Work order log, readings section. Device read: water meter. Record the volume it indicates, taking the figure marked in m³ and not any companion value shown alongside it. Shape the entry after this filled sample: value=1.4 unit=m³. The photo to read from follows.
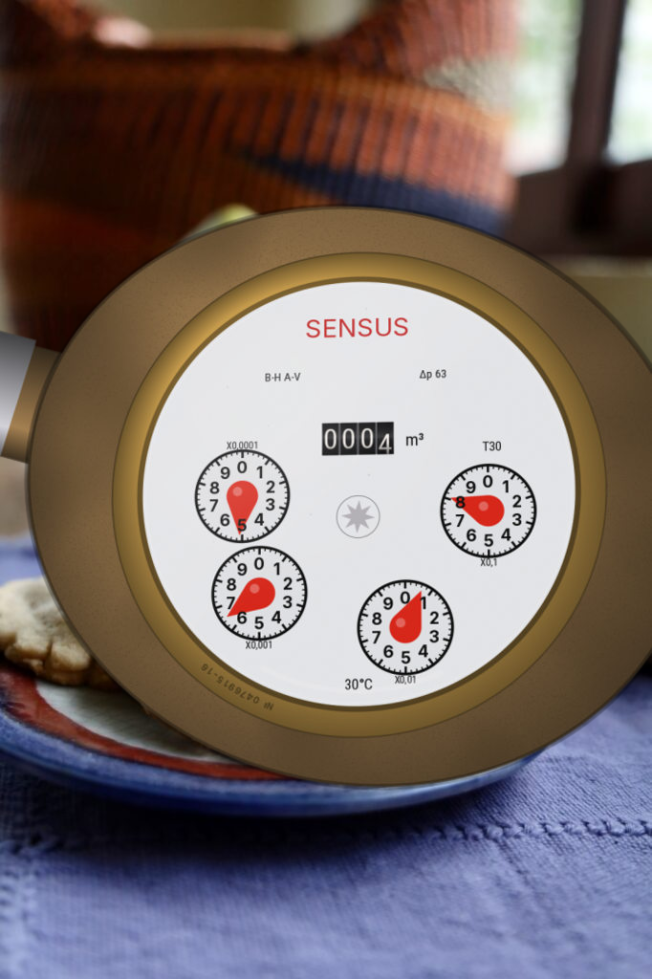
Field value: value=3.8065 unit=m³
